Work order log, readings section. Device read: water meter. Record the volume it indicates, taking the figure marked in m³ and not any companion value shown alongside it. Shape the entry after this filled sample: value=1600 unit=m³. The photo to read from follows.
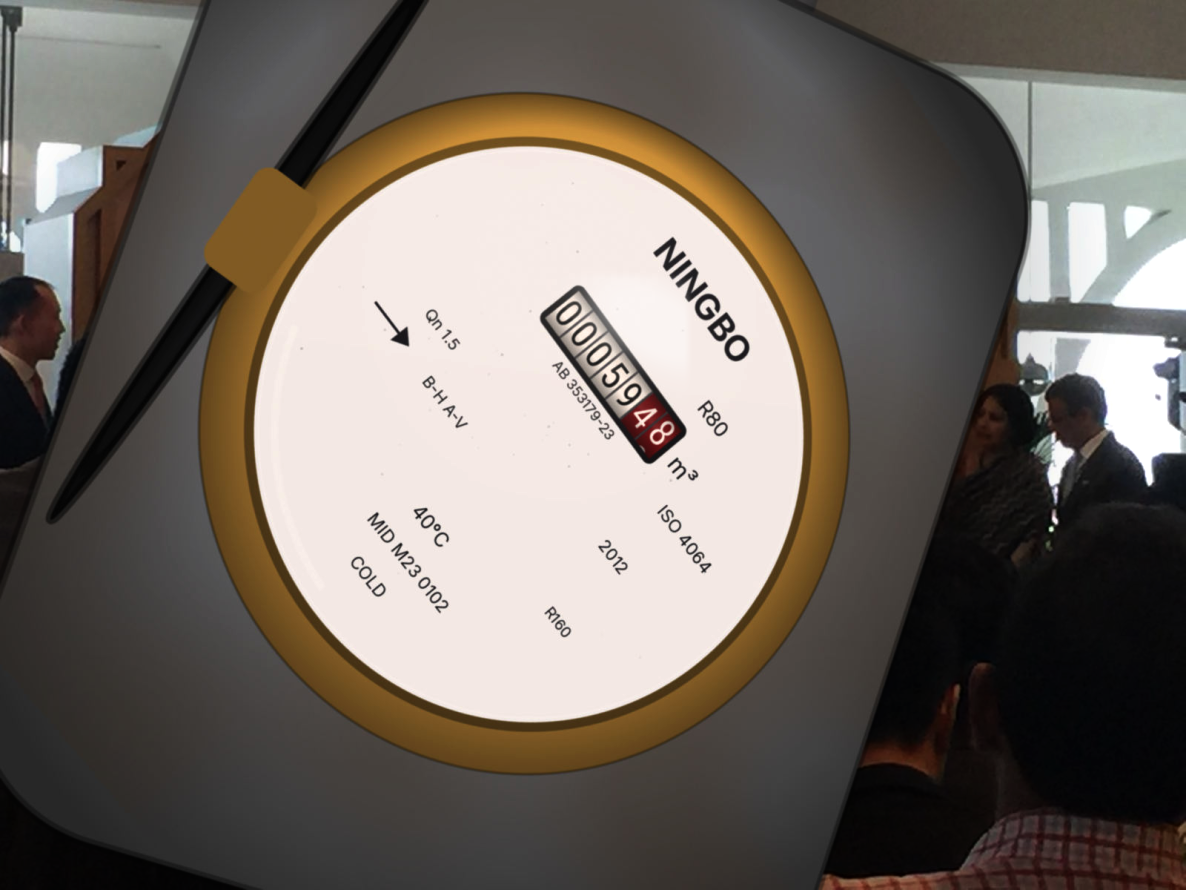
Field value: value=59.48 unit=m³
